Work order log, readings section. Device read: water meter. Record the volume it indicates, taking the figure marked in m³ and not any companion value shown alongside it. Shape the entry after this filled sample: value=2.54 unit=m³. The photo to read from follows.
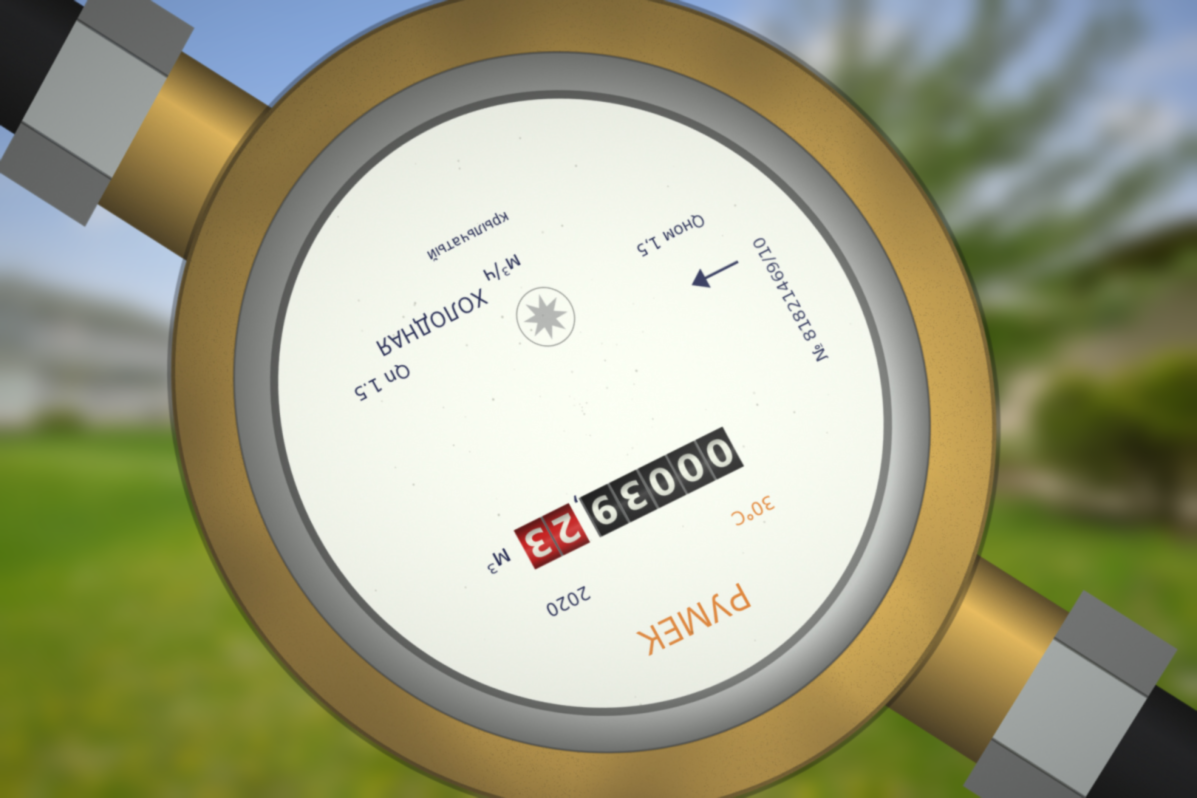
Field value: value=39.23 unit=m³
